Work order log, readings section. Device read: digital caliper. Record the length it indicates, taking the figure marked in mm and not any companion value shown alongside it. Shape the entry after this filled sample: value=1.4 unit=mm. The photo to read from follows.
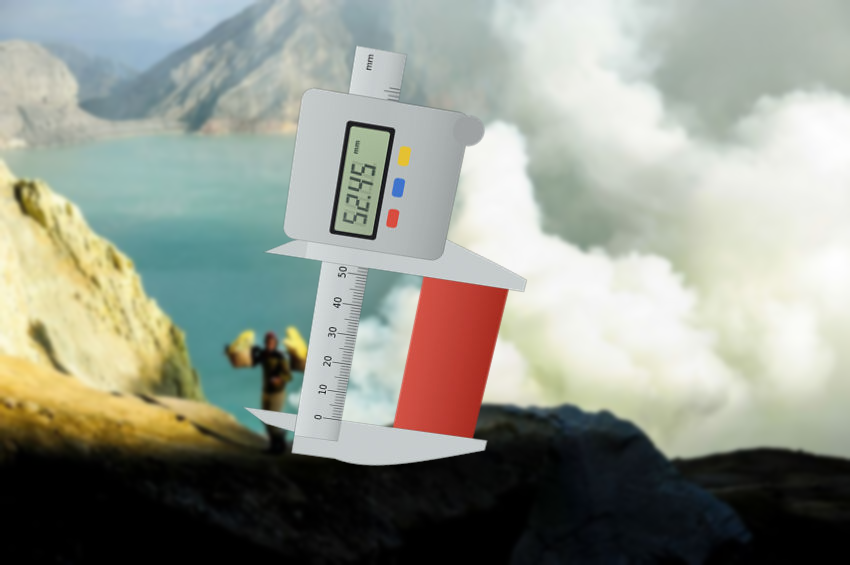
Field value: value=52.45 unit=mm
